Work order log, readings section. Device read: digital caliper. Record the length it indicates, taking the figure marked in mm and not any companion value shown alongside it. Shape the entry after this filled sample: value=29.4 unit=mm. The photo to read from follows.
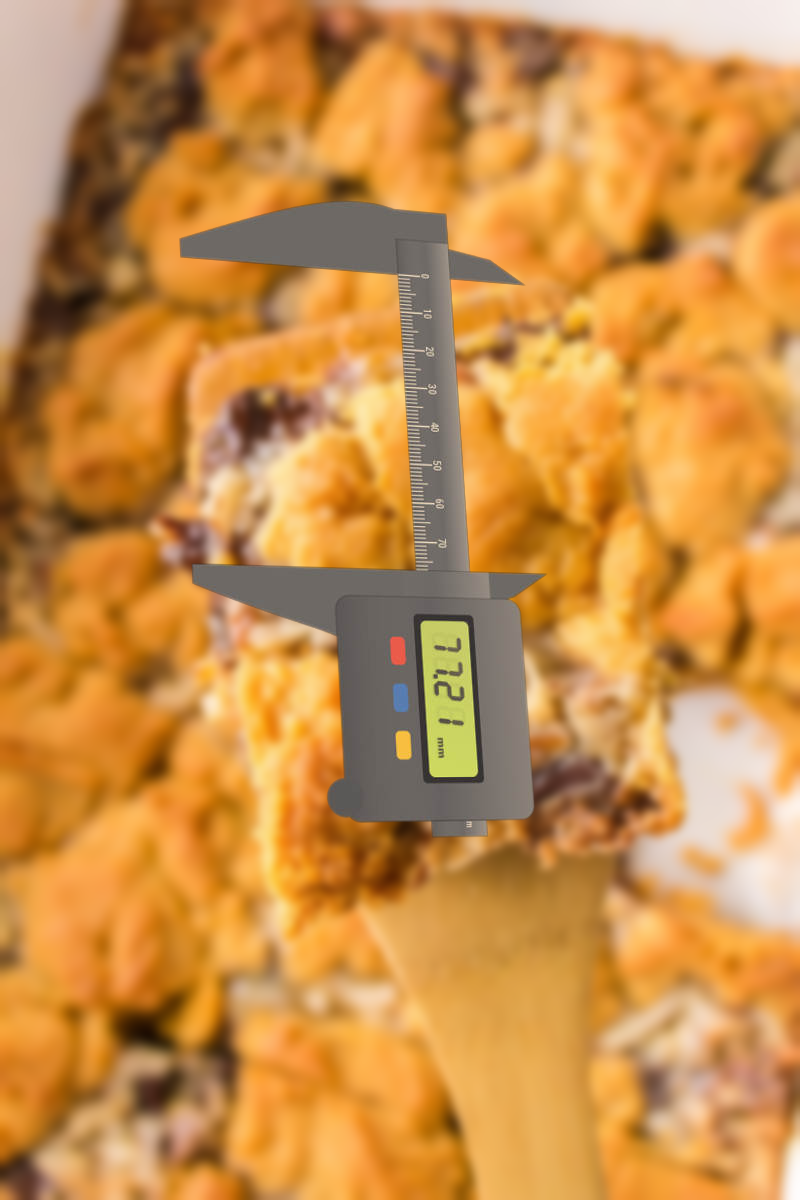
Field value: value=77.21 unit=mm
